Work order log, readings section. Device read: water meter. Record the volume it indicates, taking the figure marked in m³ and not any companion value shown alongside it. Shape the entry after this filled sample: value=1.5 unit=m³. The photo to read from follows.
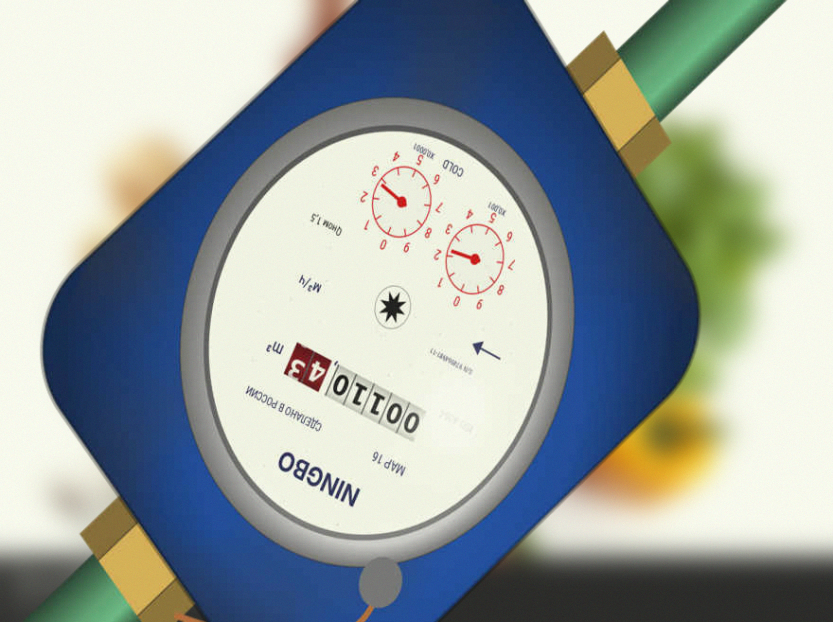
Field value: value=110.4322 unit=m³
